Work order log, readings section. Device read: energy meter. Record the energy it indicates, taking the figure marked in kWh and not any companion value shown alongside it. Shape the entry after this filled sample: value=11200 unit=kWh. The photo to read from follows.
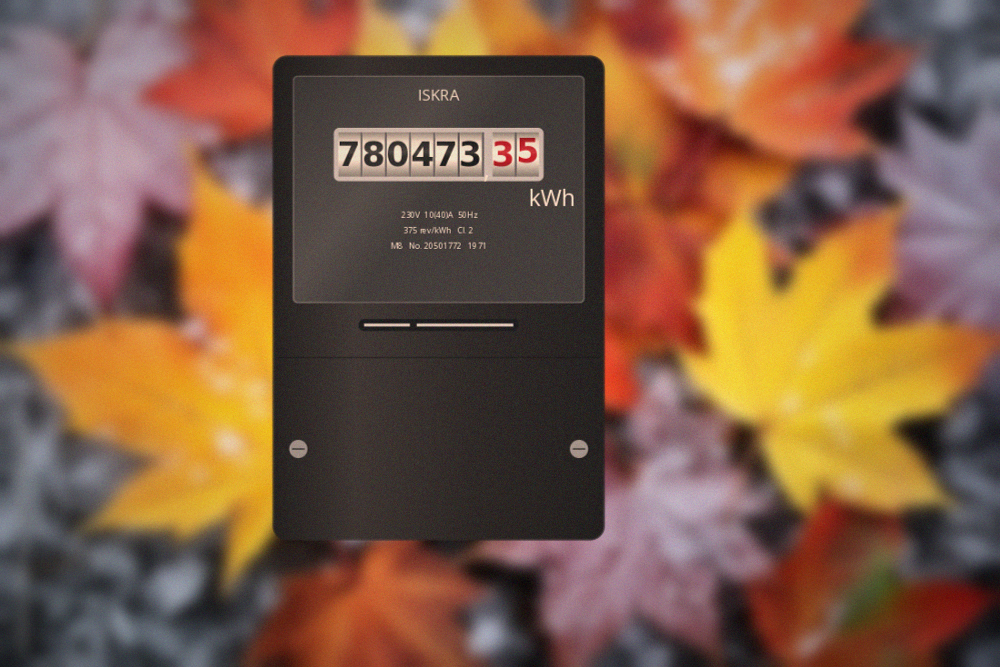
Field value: value=780473.35 unit=kWh
